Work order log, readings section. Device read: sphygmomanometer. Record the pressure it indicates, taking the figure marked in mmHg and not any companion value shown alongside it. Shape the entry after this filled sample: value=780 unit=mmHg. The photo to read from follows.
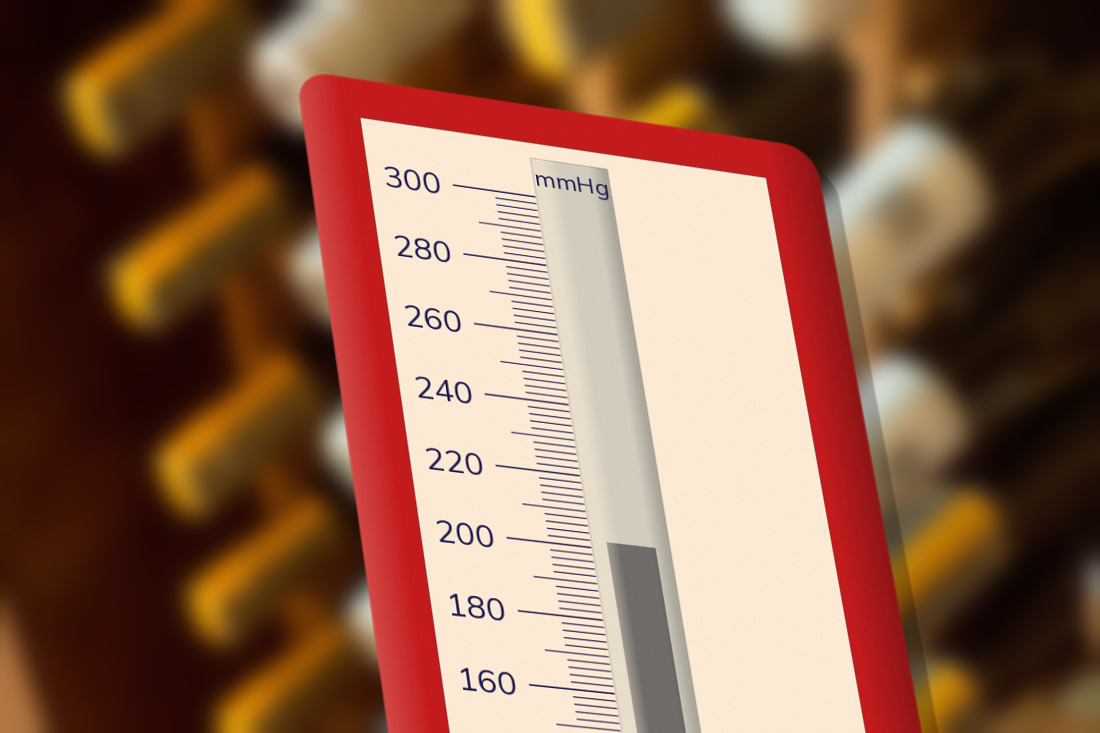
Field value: value=202 unit=mmHg
